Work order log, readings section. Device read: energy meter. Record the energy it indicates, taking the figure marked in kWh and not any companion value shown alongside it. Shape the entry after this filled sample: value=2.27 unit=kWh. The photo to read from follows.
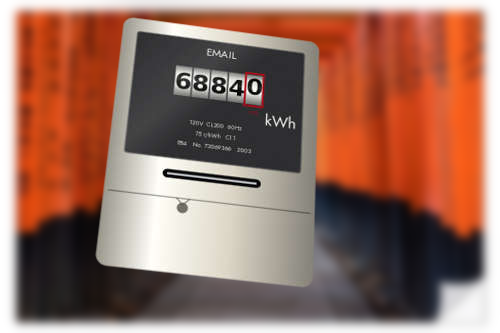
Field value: value=6884.0 unit=kWh
